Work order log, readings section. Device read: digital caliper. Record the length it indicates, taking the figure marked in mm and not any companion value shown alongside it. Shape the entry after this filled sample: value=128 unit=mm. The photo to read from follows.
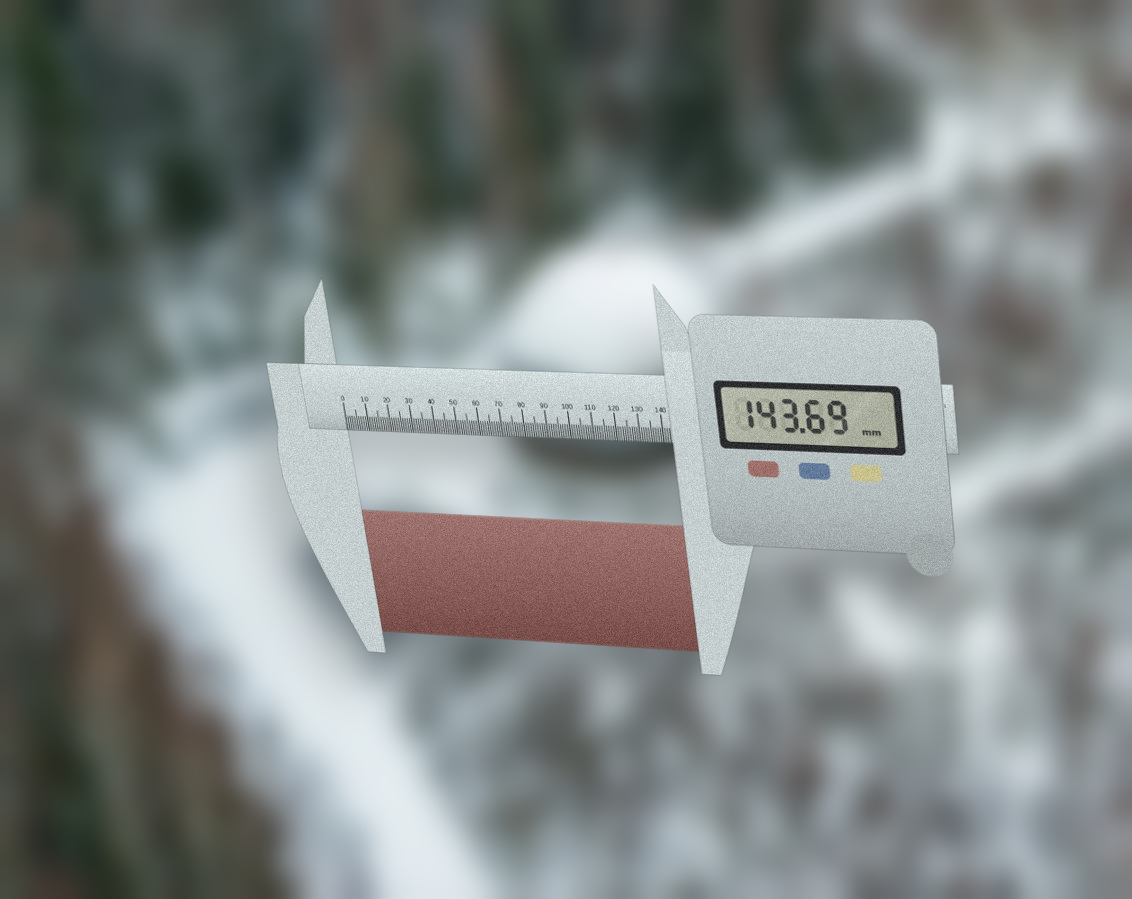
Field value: value=143.69 unit=mm
